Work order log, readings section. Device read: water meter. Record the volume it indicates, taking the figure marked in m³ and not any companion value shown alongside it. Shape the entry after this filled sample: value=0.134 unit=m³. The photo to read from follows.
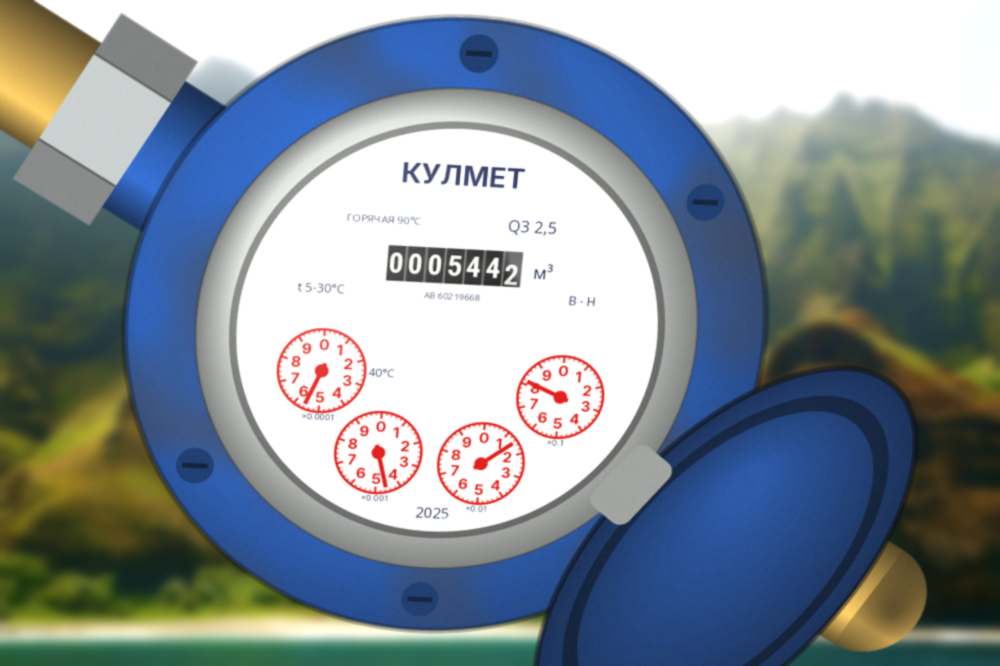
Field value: value=5441.8145 unit=m³
